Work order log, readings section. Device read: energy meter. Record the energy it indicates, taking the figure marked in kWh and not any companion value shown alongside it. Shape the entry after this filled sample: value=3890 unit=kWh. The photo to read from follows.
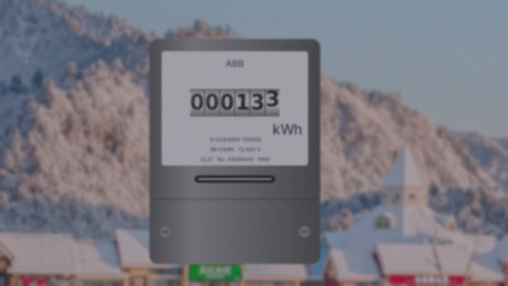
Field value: value=133 unit=kWh
